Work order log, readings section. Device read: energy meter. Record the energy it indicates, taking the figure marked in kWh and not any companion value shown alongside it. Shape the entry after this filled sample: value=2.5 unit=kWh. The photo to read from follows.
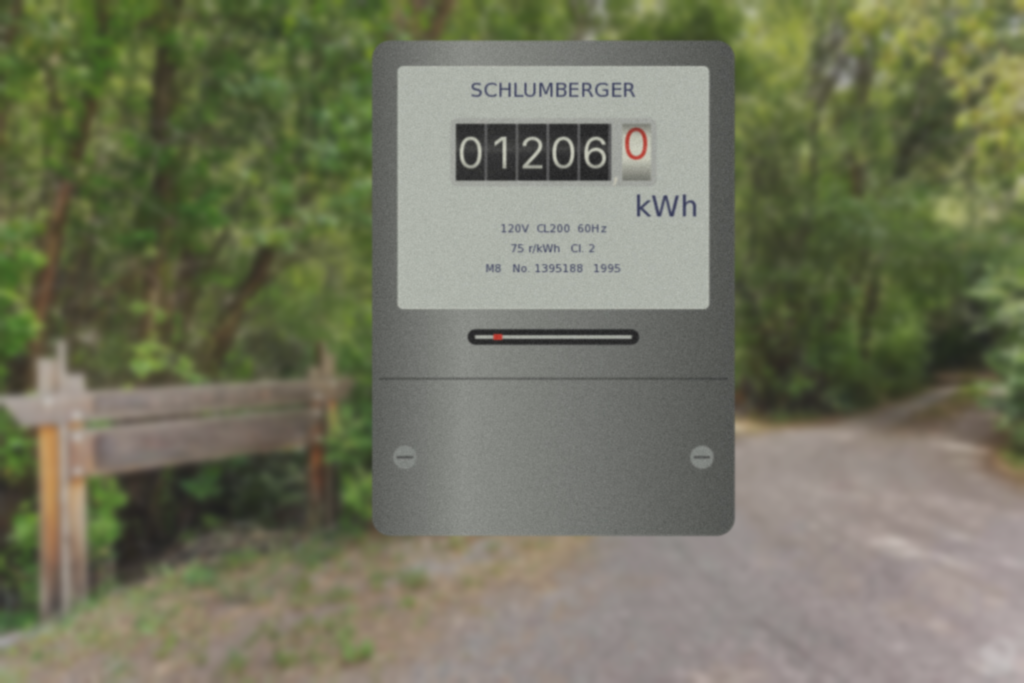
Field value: value=1206.0 unit=kWh
